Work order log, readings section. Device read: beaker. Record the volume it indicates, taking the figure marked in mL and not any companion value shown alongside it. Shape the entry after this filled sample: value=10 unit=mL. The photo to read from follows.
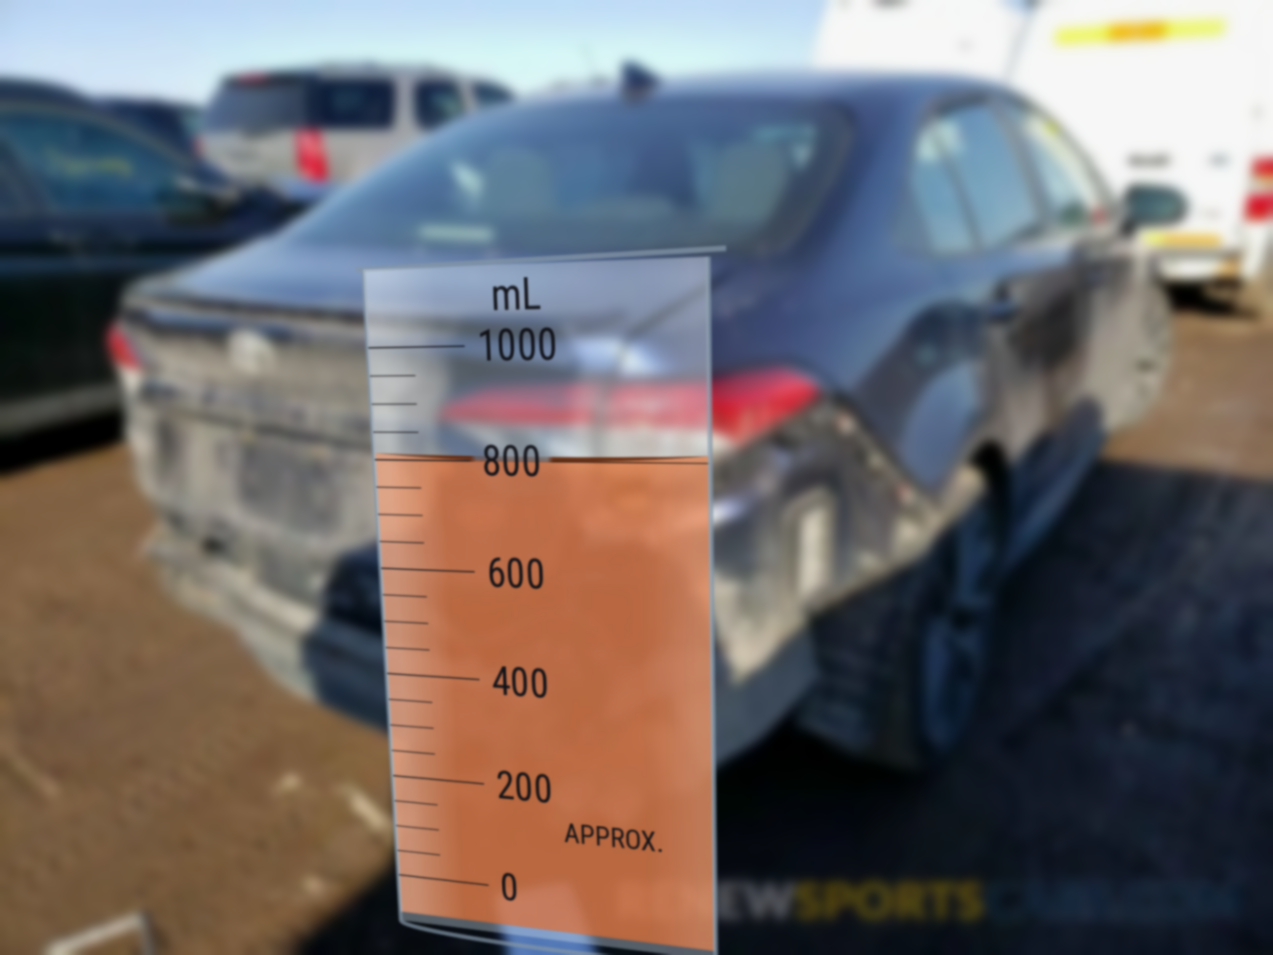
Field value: value=800 unit=mL
